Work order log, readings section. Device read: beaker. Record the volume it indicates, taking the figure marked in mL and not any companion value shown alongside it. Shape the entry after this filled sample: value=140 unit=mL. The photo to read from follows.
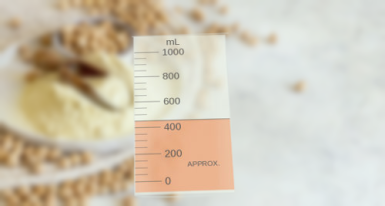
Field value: value=450 unit=mL
